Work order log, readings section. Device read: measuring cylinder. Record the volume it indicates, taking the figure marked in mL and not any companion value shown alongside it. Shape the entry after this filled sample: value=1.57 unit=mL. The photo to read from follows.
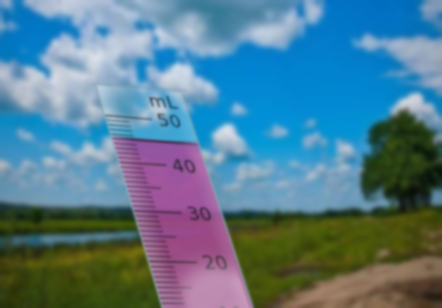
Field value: value=45 unit=mL
